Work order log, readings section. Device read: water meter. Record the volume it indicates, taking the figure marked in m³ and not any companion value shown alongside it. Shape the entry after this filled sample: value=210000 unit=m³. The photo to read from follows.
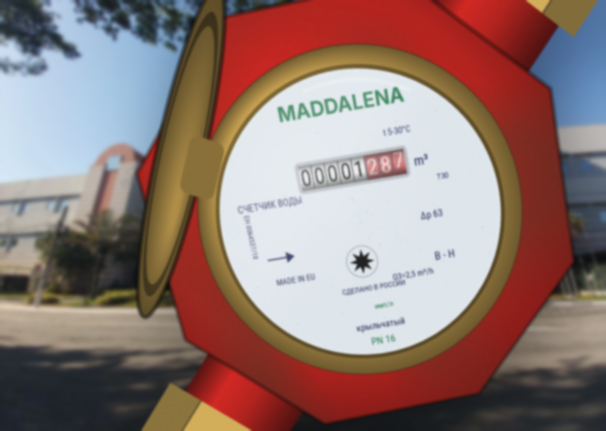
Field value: value=1.287 unit=m³
